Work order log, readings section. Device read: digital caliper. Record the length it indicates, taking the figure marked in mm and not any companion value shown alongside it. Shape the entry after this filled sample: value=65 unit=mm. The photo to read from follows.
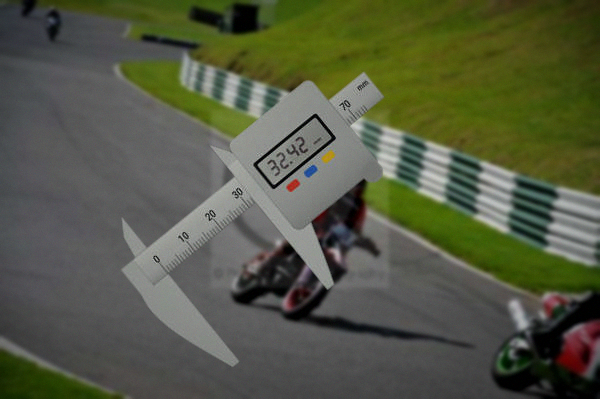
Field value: value=32.42 unit=mm
